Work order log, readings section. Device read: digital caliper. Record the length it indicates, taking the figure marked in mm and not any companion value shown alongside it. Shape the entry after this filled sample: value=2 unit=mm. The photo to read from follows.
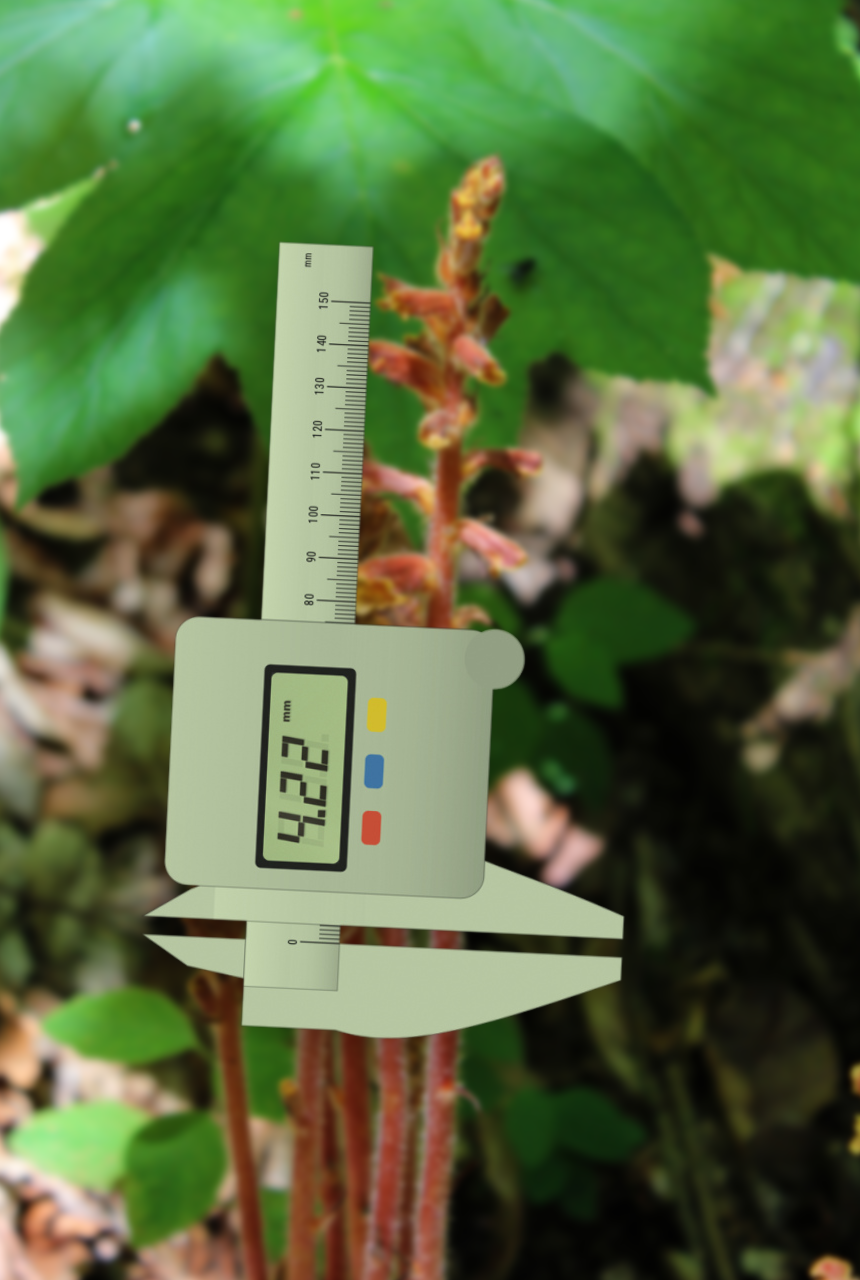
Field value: value=4.22 unit=mm
